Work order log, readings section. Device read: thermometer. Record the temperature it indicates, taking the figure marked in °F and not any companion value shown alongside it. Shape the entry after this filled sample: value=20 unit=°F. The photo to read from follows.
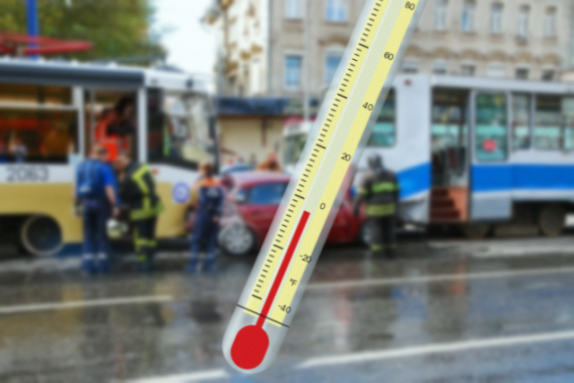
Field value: value=-4 unit=°F
